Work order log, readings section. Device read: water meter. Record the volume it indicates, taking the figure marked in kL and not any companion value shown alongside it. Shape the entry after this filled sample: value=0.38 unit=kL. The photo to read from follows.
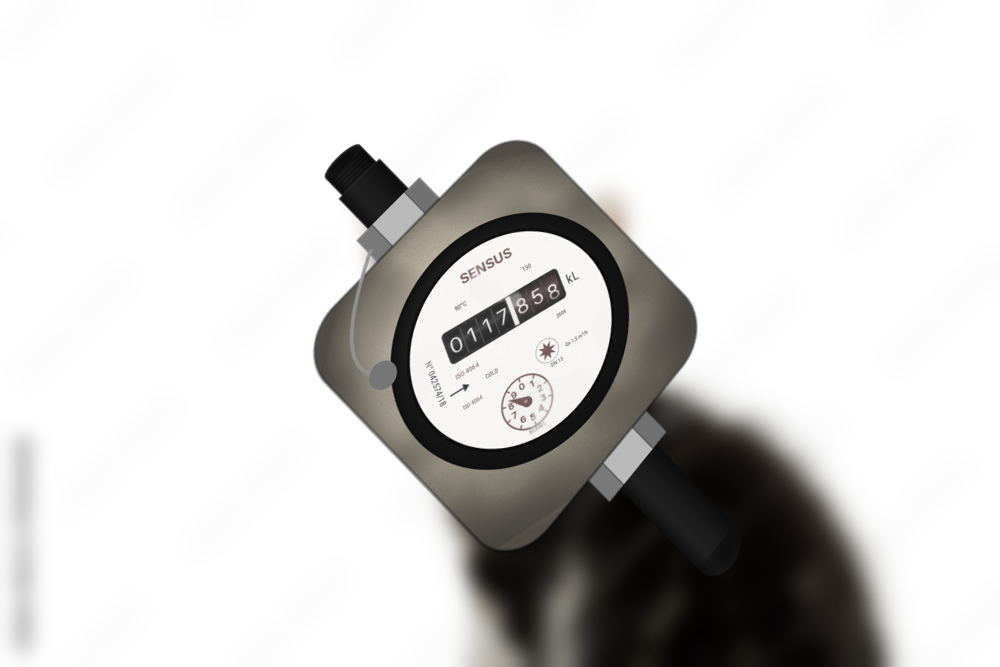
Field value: value=117.8578 unit=kL
